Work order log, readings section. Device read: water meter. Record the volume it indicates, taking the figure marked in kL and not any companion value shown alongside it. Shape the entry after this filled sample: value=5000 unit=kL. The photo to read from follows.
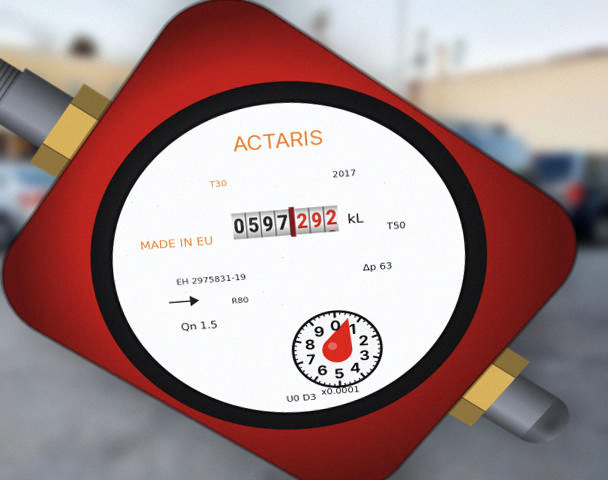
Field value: value=597.2920 unit=kL
